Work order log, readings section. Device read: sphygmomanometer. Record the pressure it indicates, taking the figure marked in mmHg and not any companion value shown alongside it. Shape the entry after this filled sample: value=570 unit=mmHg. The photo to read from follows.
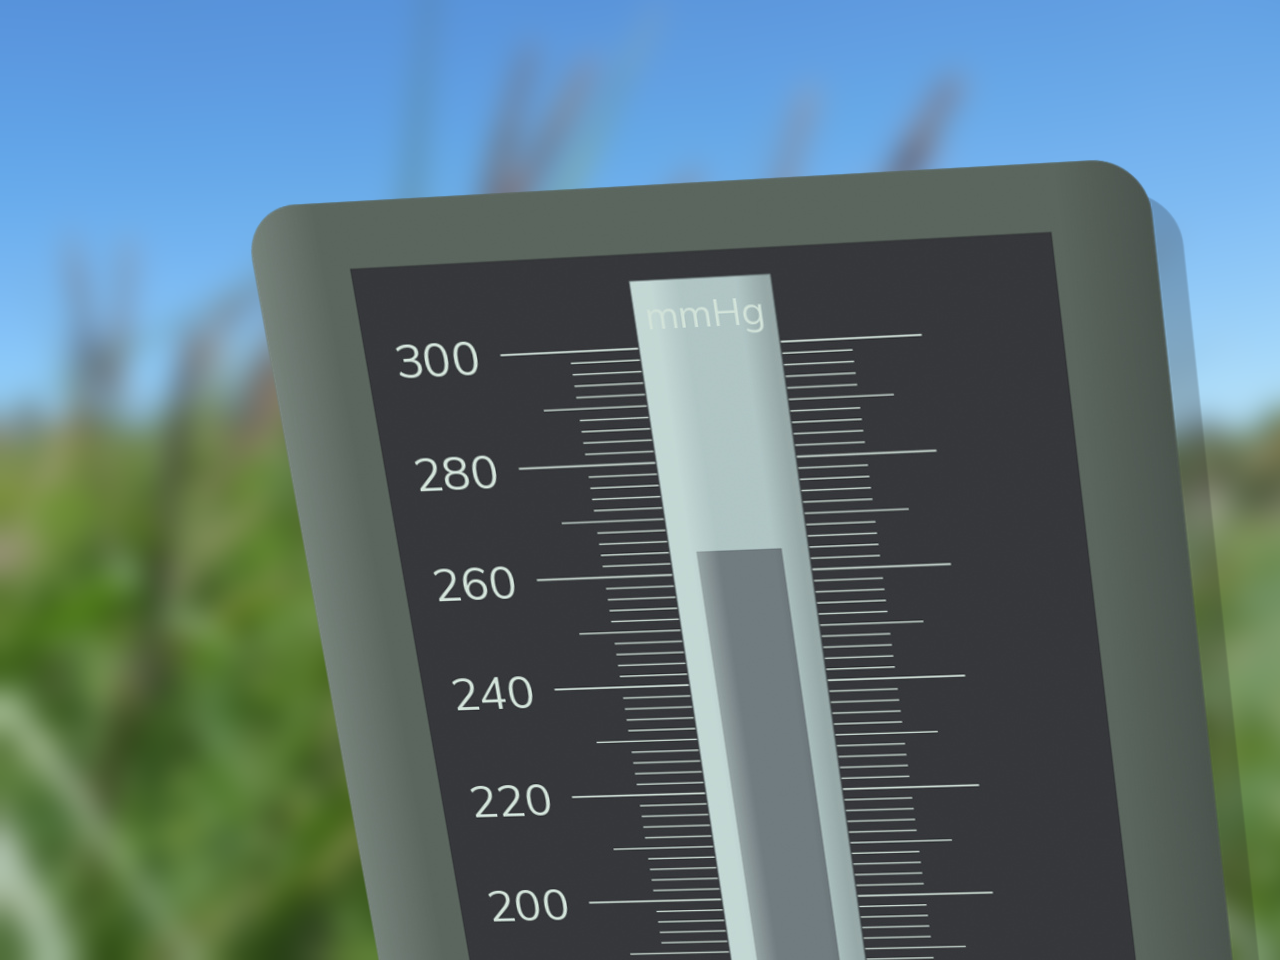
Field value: value=264 unit=mmHg
